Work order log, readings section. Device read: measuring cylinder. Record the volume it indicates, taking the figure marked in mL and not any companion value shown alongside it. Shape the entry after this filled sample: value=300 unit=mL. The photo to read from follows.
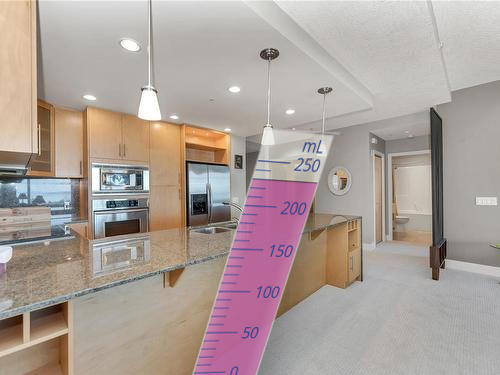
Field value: value=230 unit=mL
